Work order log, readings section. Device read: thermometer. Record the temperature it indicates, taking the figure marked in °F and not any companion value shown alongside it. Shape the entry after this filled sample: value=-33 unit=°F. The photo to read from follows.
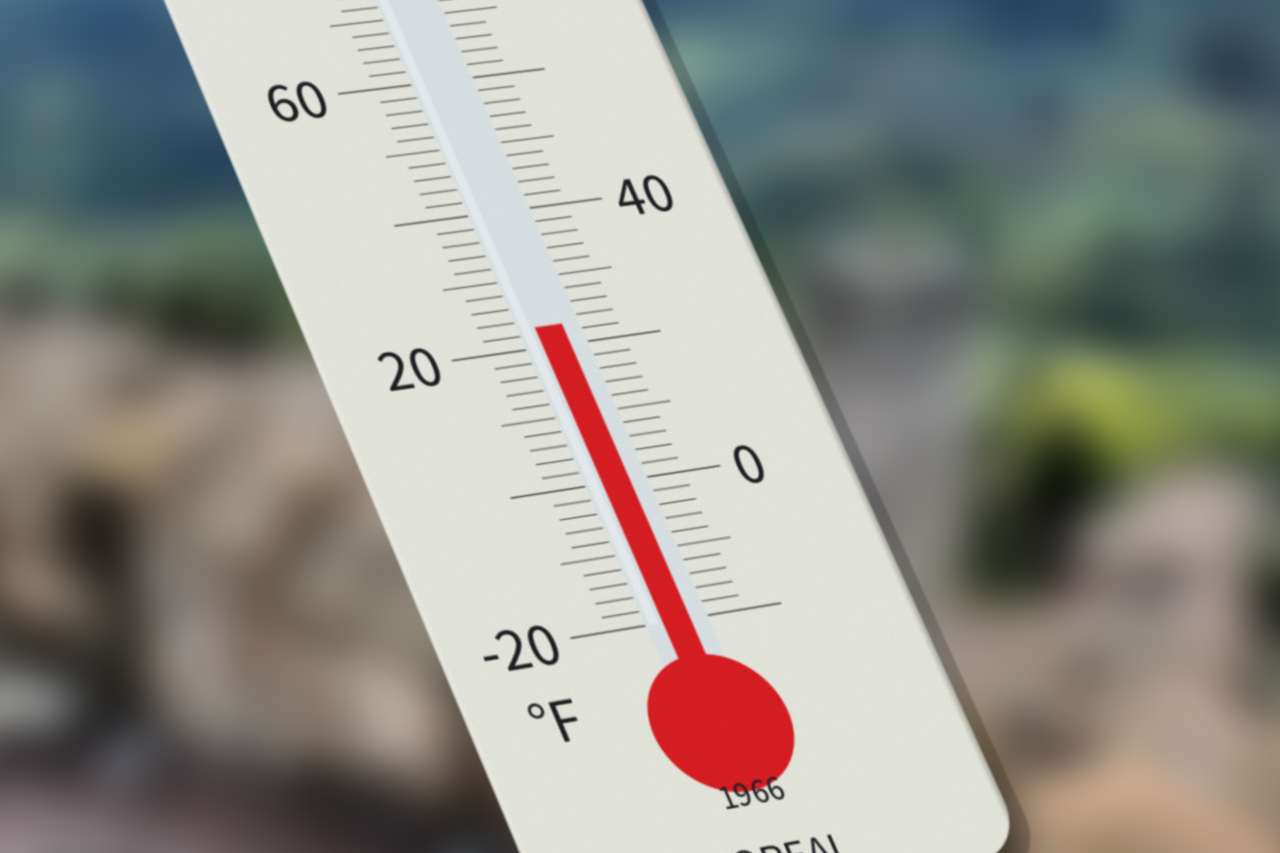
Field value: value=23 unit=°F
